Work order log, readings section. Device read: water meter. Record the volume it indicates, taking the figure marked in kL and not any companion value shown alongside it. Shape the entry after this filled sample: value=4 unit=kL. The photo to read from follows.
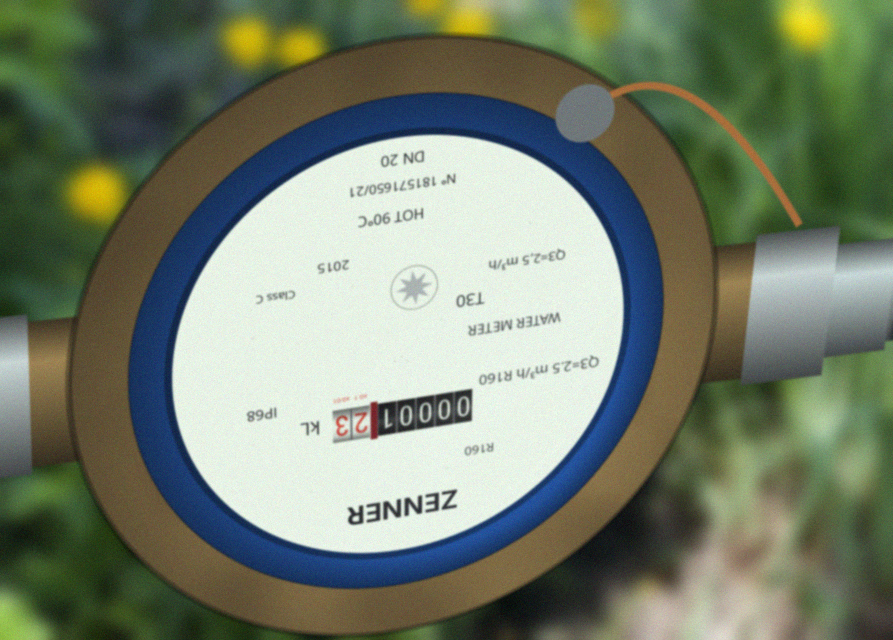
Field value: value=1.23 unit=kL
